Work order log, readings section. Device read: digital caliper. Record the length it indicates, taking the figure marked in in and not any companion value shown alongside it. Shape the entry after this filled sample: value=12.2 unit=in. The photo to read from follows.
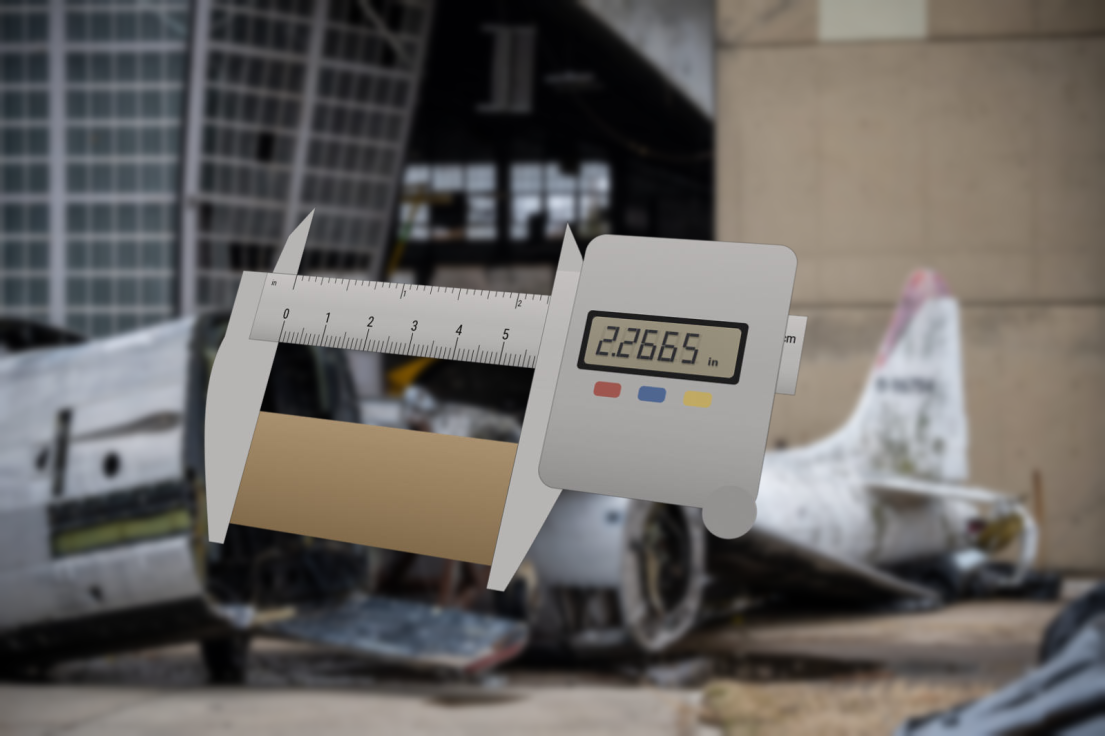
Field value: value=2.2665 unit=in
